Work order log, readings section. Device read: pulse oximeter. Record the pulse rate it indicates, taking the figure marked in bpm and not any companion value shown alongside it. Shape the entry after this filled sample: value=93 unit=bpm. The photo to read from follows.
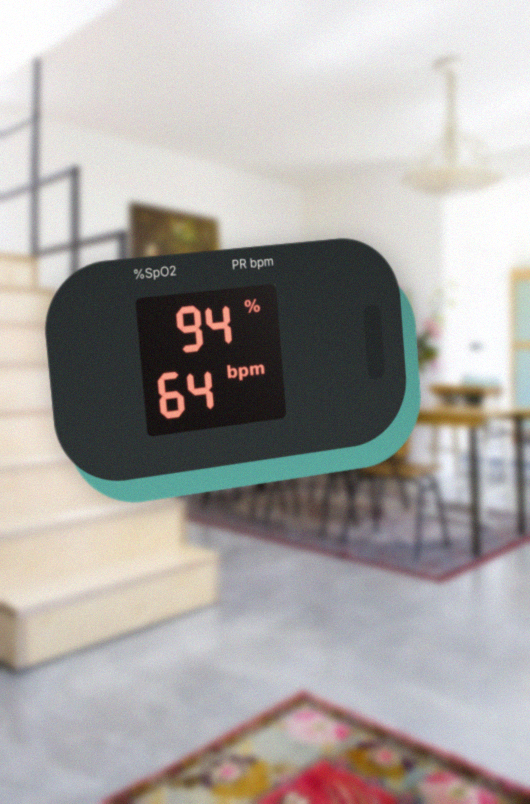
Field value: value=64 unit=bpm
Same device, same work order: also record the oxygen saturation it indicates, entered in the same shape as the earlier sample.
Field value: value=94 unit=%
